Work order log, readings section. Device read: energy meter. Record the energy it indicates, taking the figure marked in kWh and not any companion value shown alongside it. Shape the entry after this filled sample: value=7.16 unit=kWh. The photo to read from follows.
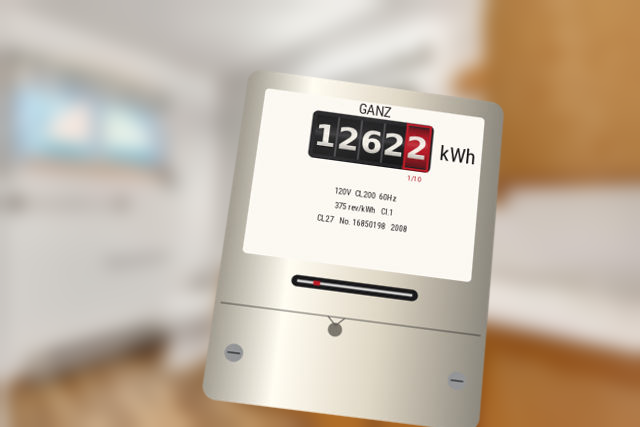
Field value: value=1262.2 unit=kWh
